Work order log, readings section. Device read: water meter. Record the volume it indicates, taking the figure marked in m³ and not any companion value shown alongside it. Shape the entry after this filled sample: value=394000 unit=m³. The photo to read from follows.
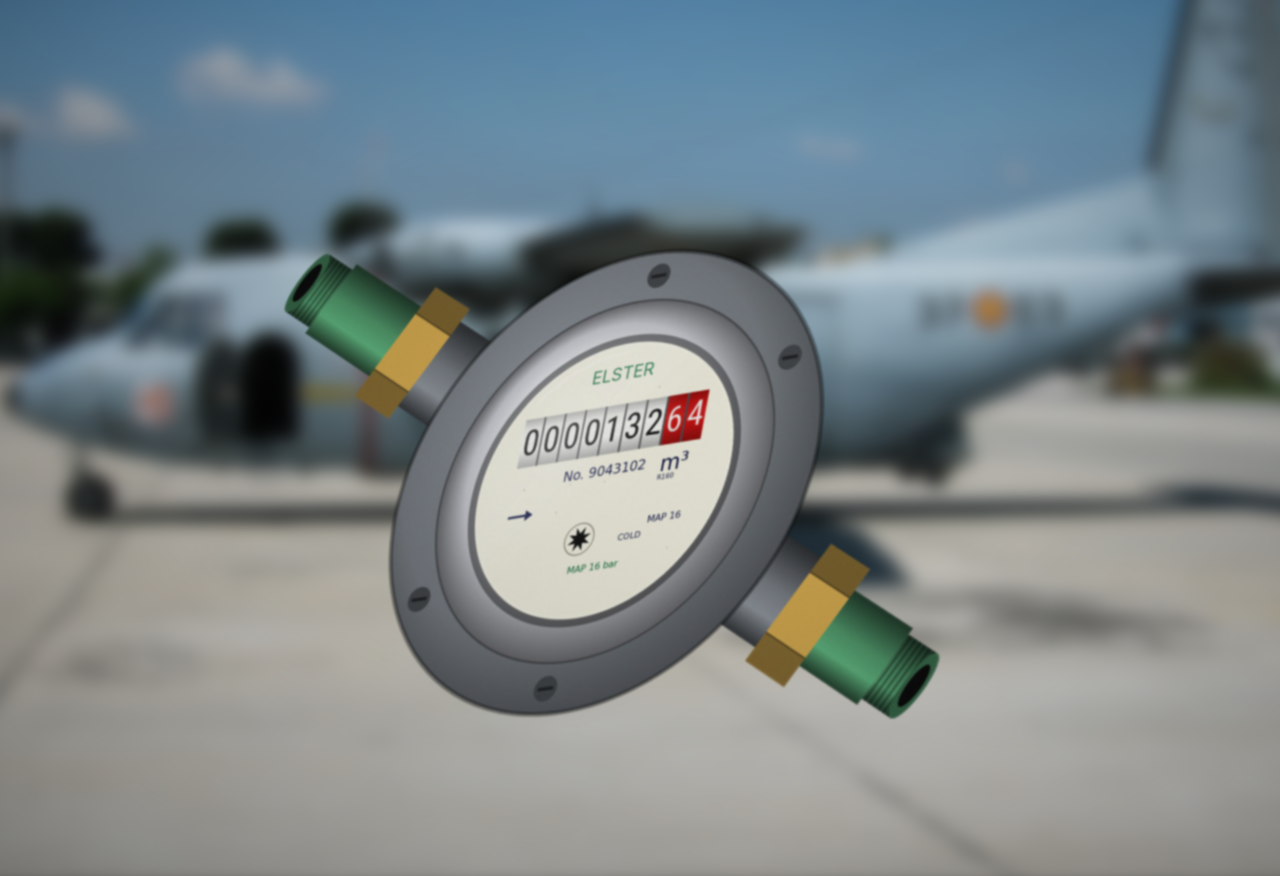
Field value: value=132.64 unit=m³
